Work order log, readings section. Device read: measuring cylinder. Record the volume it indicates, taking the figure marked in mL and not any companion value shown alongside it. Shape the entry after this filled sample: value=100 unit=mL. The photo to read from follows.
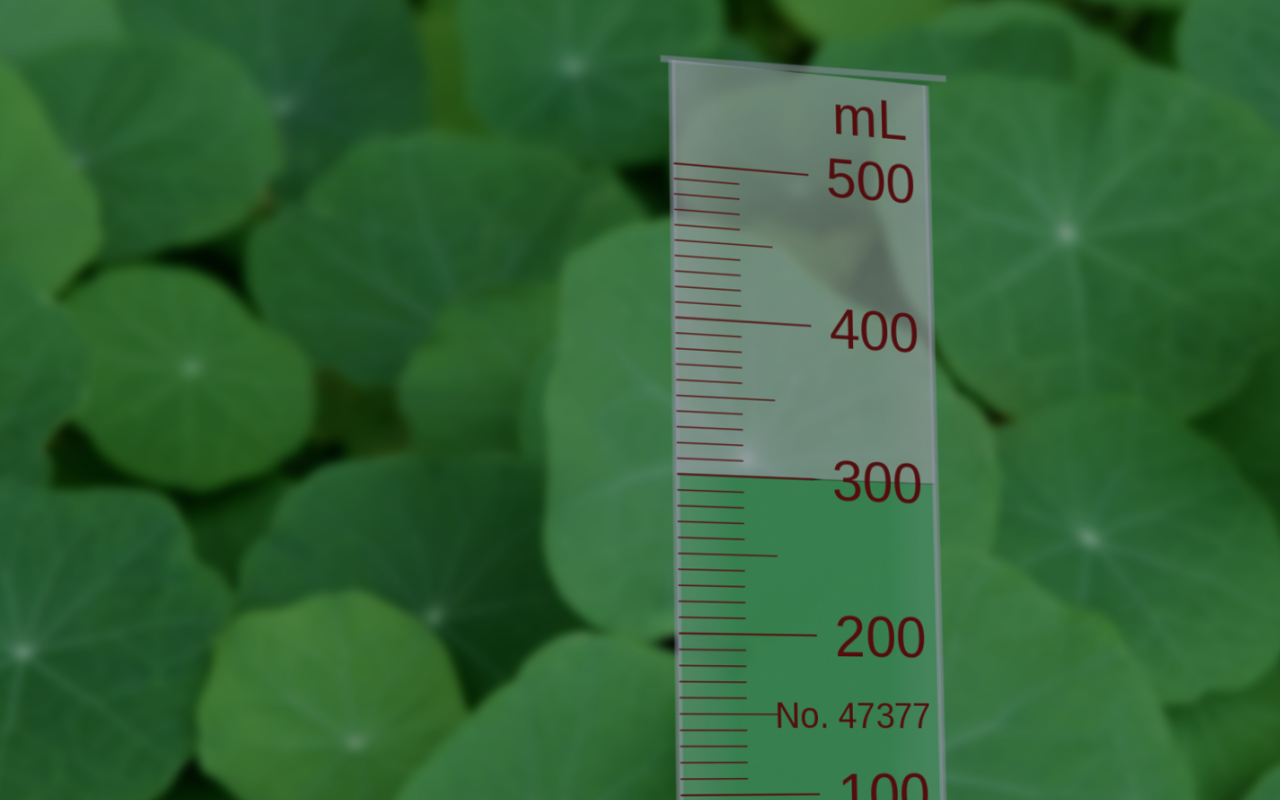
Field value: value=300 unit=mL
